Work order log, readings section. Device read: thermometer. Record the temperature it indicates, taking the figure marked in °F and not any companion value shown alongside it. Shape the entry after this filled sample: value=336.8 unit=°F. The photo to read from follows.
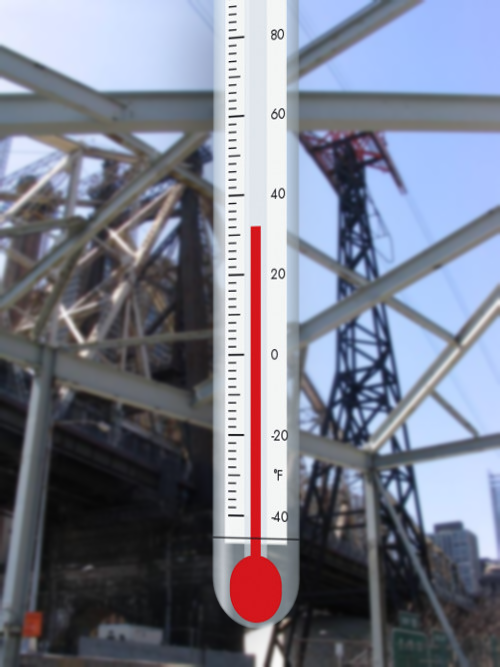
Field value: value=32 unit=°F
